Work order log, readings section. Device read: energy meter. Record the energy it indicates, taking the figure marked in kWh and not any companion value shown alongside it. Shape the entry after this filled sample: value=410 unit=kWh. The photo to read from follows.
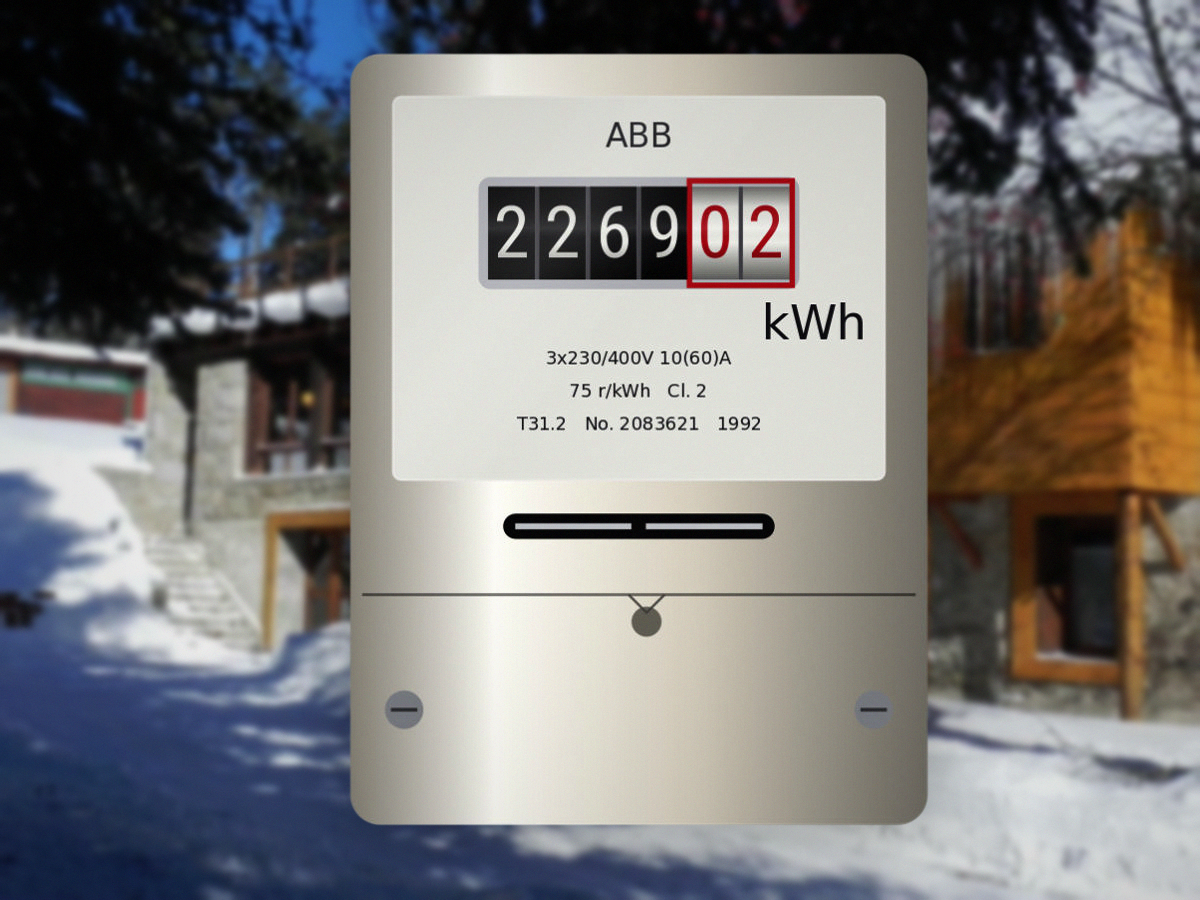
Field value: value=2269.02 unit=kWh
